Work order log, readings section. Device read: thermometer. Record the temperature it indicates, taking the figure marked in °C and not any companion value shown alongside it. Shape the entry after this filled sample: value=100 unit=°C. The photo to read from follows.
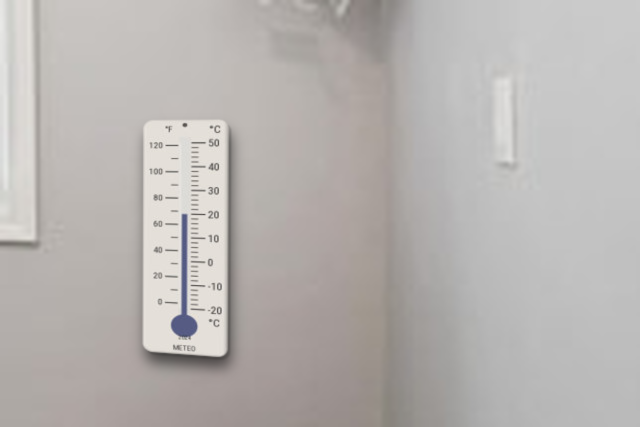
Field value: value=20 unit=°C
